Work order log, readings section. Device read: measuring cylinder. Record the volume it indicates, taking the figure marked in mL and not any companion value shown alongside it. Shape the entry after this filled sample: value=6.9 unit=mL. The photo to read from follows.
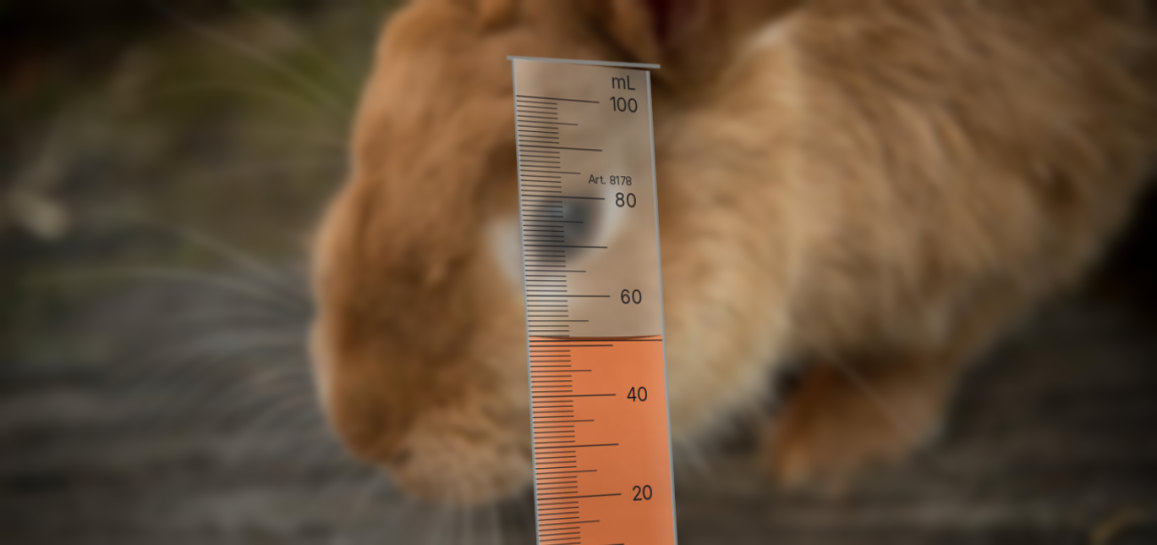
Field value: value=51 unit=mL
